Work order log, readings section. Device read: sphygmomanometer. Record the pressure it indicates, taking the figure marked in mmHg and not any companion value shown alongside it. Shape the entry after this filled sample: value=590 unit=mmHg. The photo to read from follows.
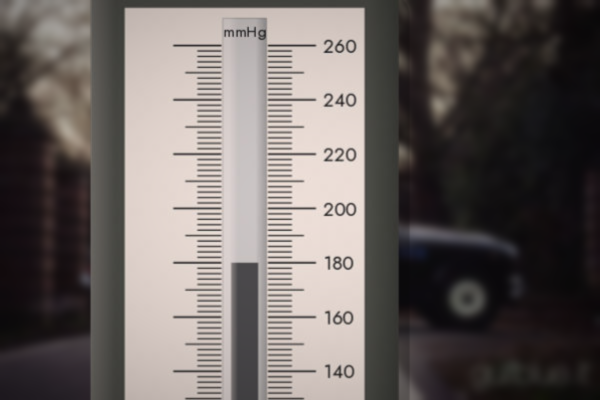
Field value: value=180 unit=mmHg
